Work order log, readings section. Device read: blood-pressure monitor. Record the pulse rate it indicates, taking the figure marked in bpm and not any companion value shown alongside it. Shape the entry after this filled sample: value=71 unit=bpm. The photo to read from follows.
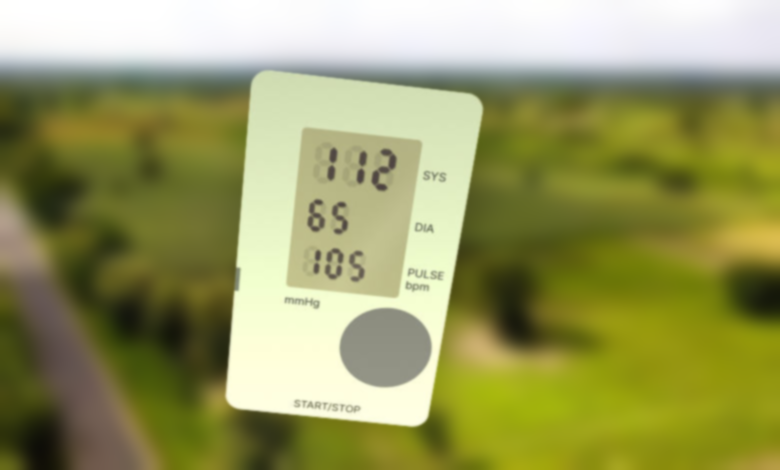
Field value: value=105 unit=bpm
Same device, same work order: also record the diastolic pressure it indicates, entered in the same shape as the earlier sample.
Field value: value=65 unit=mmHg
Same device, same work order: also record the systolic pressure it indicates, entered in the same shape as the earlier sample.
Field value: value=112 unit=mmHg
